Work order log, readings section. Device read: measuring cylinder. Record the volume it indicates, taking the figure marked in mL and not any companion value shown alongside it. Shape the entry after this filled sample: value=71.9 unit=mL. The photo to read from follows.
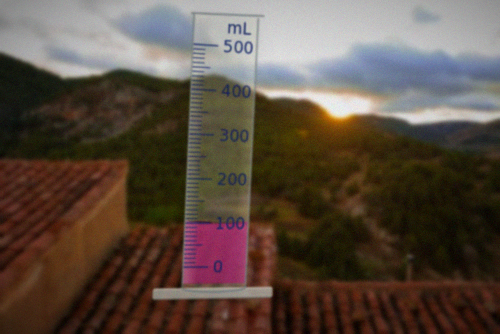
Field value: value=100 unit=mL
